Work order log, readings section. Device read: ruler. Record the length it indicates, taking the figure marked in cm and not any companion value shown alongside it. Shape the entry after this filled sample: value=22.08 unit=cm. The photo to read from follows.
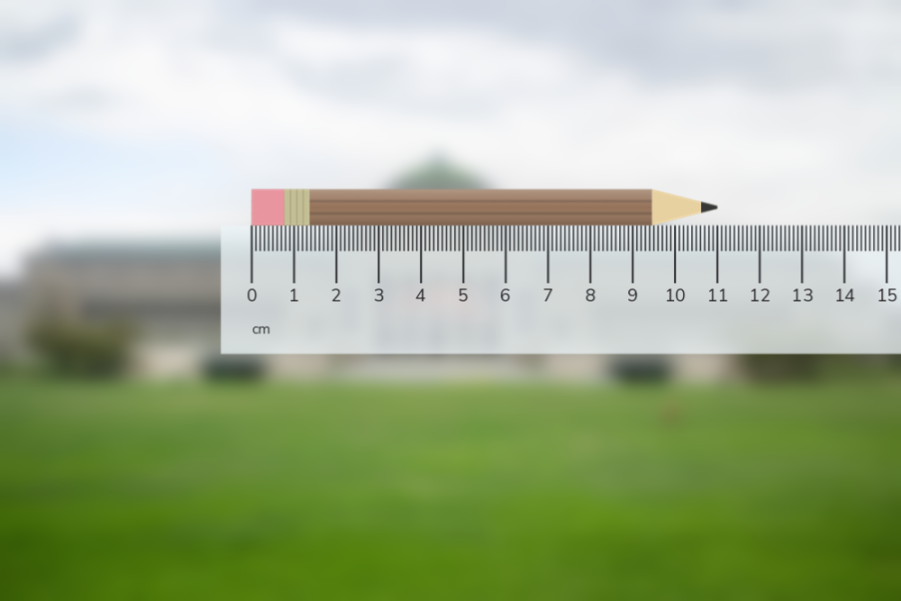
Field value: value=11 unit=cm
